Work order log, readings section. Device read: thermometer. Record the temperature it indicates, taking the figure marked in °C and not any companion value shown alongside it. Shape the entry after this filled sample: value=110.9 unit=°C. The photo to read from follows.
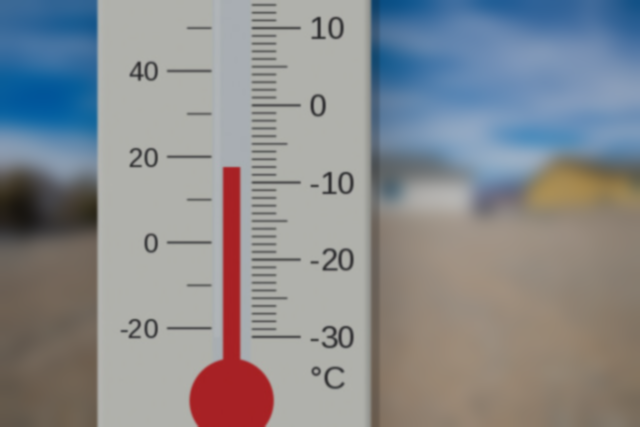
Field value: value=-8 unit=°C
